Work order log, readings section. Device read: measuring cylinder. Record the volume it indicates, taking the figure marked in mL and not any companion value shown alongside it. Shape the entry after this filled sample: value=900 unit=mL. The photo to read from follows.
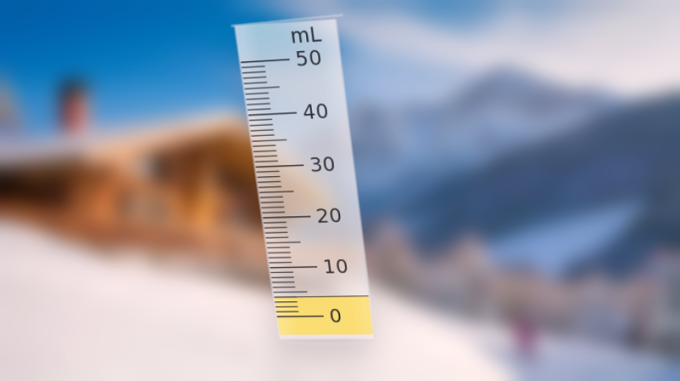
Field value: value=4 unit=mL
